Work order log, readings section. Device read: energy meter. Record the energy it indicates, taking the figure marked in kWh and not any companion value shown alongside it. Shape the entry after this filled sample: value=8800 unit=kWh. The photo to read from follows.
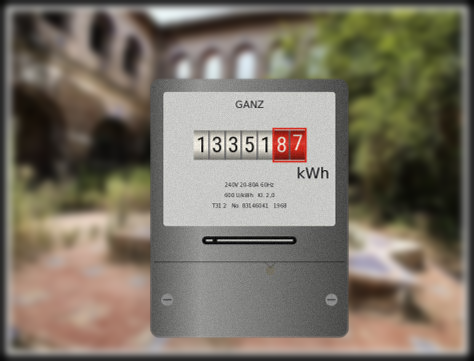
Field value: value=13351.87 unit=kWh
